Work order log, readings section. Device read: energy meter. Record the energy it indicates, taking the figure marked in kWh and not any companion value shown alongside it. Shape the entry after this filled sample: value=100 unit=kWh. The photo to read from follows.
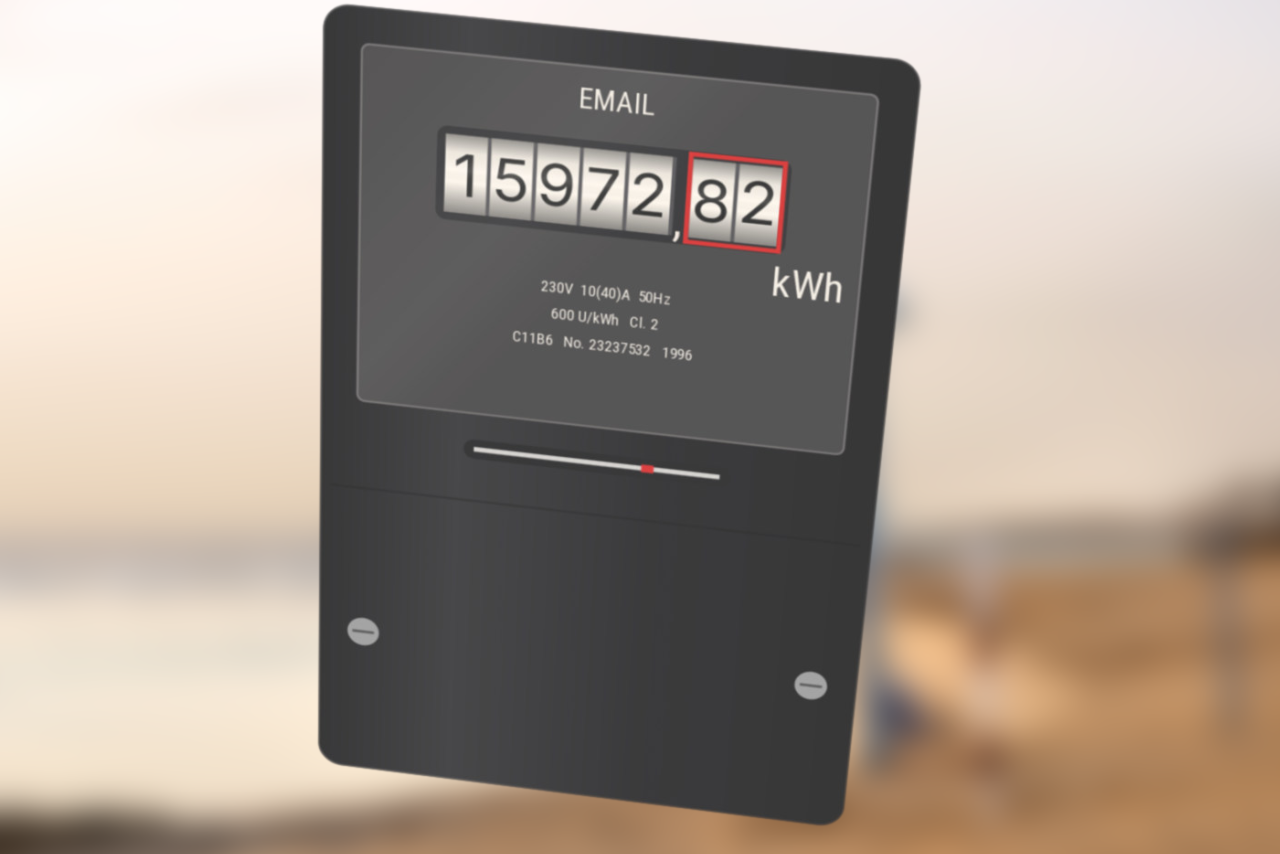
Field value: value=15972.82 unit=kWh
